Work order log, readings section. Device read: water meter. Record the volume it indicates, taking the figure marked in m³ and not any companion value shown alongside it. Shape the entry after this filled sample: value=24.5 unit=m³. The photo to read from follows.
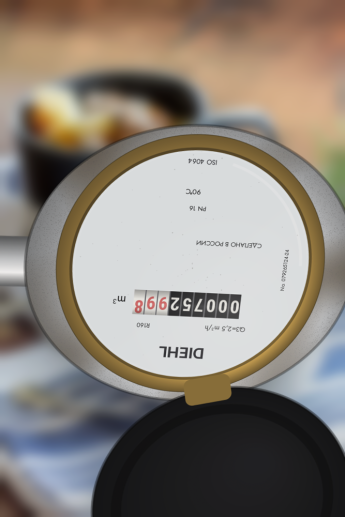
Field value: value=752.998 unit=m³
